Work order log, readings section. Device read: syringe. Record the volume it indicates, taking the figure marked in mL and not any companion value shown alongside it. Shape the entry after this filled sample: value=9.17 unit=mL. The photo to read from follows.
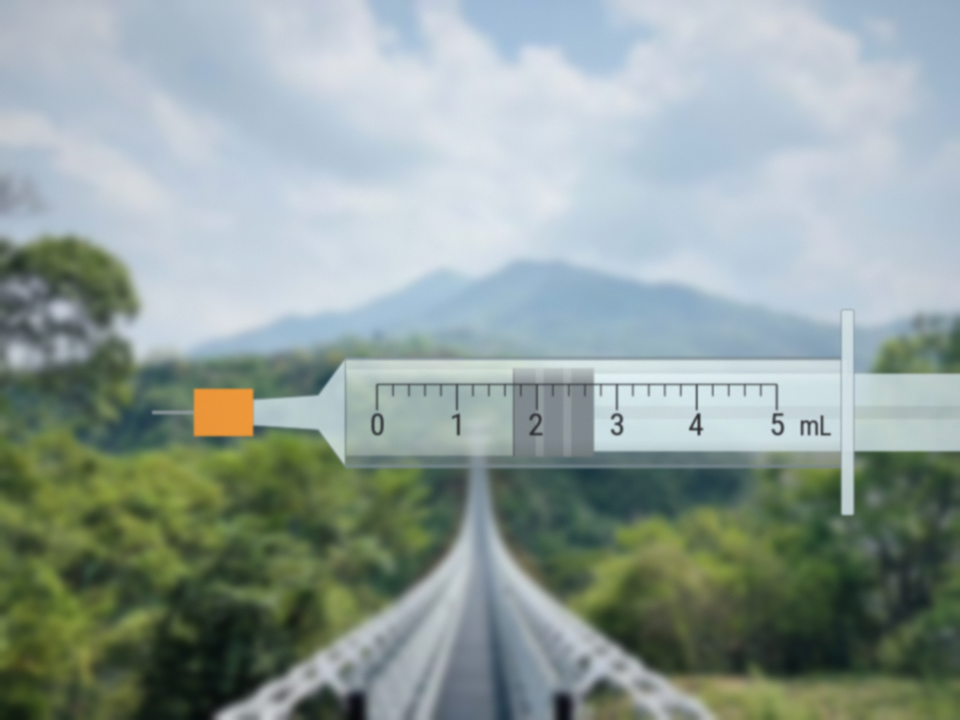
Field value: value=1.7 unit=mL
